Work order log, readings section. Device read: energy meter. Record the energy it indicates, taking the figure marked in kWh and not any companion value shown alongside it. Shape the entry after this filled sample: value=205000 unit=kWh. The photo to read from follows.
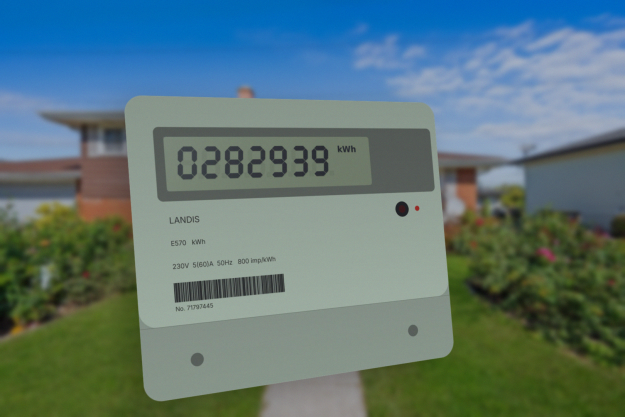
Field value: value=282939 unit=kWh
